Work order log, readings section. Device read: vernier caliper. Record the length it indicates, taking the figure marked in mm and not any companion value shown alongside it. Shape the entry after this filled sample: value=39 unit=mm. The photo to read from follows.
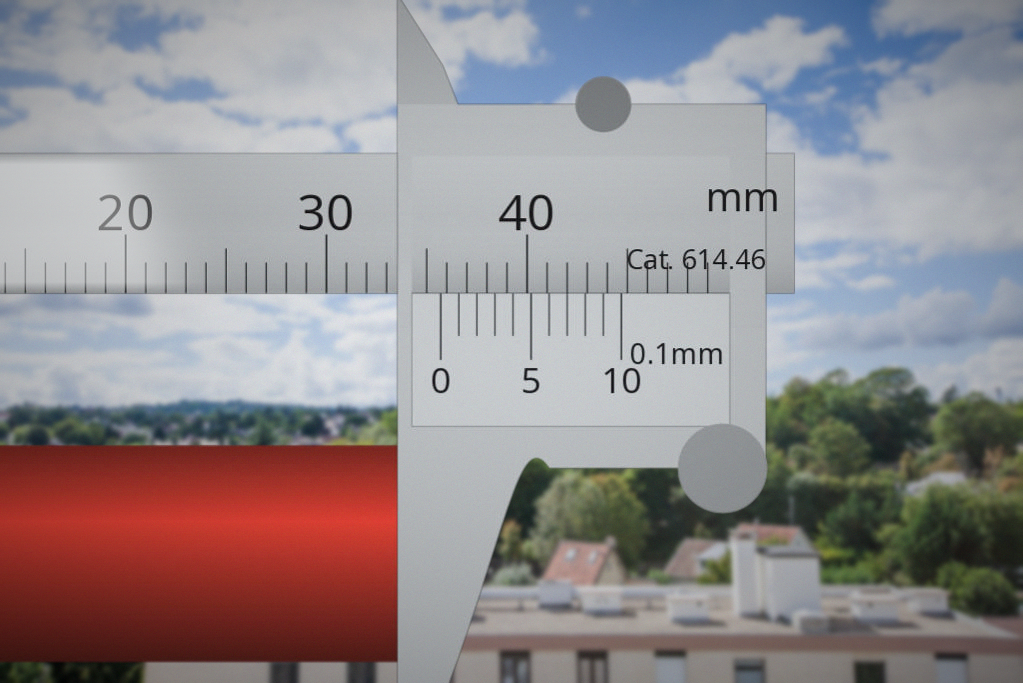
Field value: value=35.7 unit=mm
